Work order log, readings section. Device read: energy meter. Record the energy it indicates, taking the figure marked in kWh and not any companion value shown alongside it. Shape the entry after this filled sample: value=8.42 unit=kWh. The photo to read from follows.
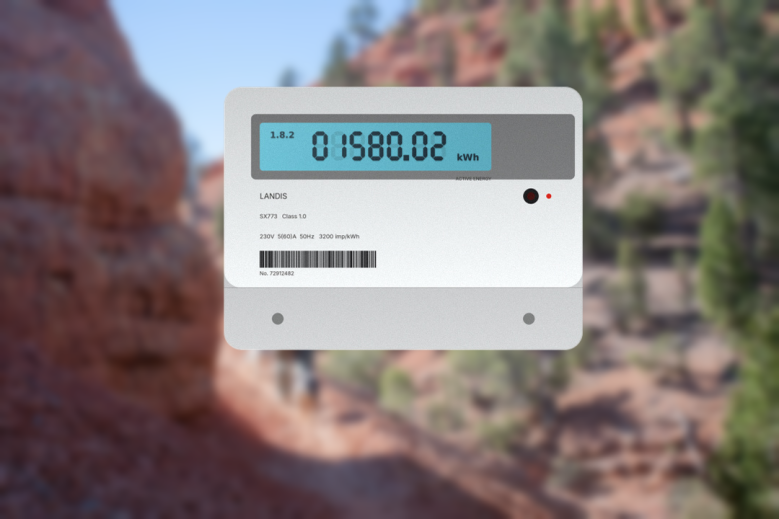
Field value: value=1580.02 unit=kWh
